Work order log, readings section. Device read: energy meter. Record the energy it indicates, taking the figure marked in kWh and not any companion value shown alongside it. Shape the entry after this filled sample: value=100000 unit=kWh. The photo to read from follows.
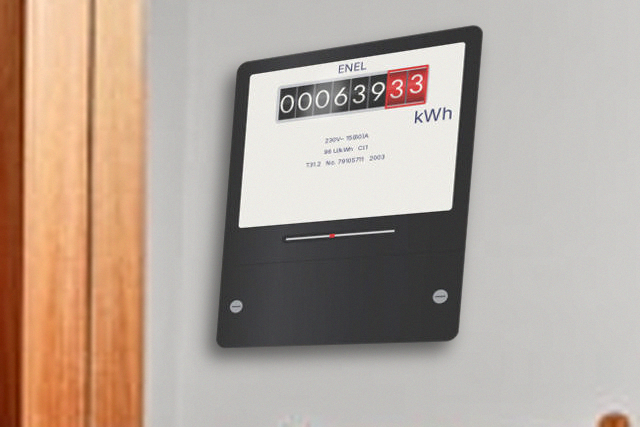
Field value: value=639.33 unit=kWh
